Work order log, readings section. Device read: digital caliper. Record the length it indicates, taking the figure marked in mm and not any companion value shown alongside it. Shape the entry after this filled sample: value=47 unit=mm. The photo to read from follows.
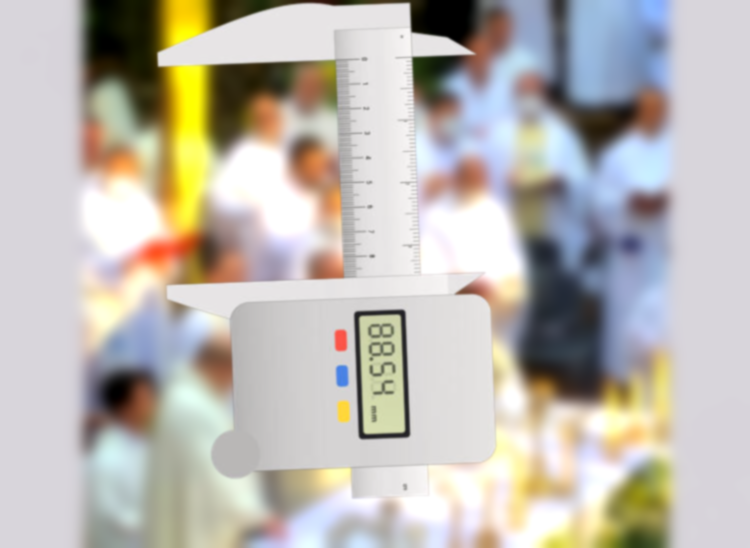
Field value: value=88.54 unit=mm
